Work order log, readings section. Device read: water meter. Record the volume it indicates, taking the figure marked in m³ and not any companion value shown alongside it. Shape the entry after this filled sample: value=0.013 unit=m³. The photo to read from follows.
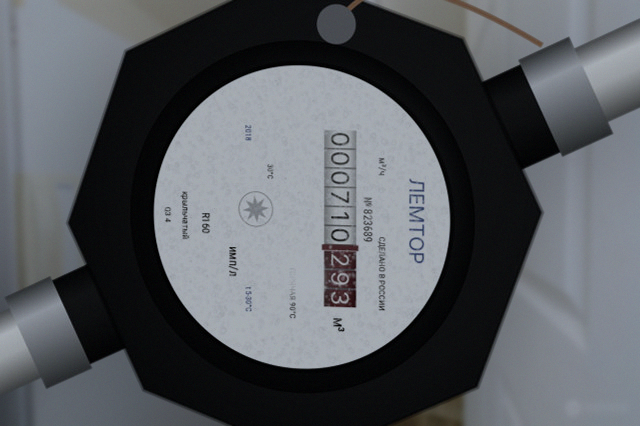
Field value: value=710.293 unit=m³
